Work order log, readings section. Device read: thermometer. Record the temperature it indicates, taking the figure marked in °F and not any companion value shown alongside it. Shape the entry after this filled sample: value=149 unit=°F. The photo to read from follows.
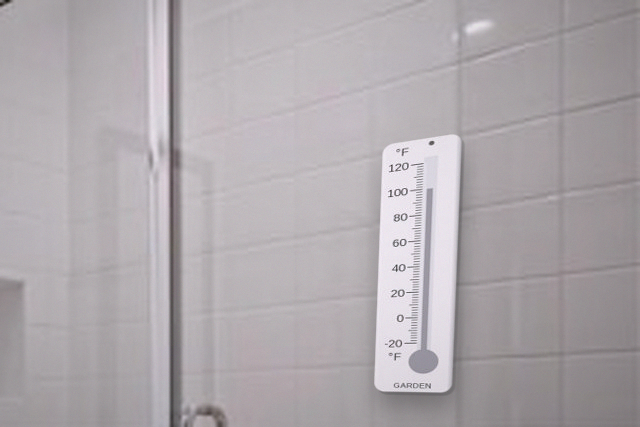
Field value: value=100 unit=°F
